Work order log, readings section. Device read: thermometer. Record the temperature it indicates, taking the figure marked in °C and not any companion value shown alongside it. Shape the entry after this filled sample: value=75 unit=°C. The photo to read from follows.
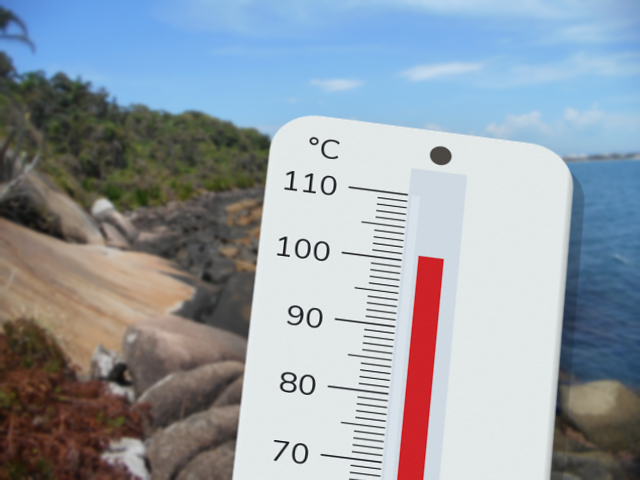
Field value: value=101 unit=°C
